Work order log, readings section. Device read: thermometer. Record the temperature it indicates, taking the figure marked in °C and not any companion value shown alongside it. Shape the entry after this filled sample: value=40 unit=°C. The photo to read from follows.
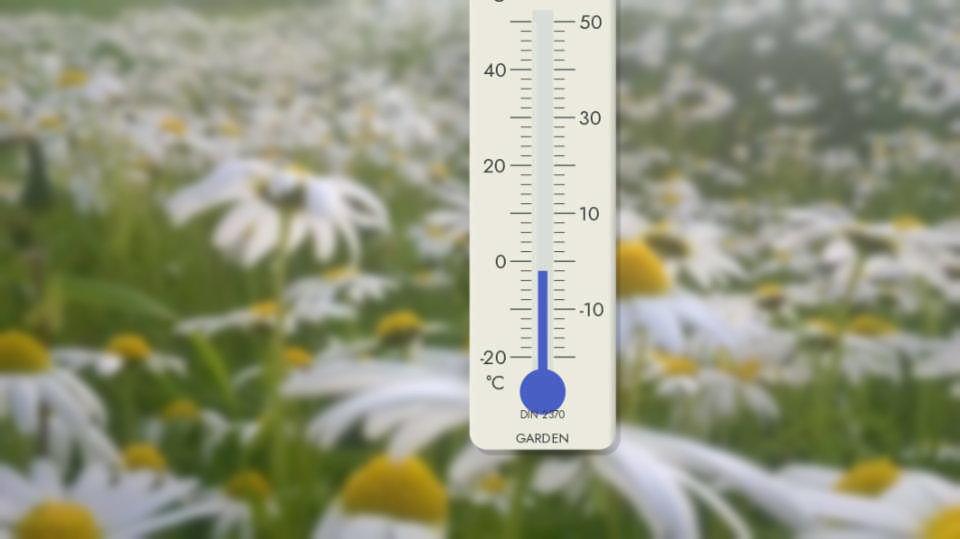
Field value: value=-2 unit=°C
